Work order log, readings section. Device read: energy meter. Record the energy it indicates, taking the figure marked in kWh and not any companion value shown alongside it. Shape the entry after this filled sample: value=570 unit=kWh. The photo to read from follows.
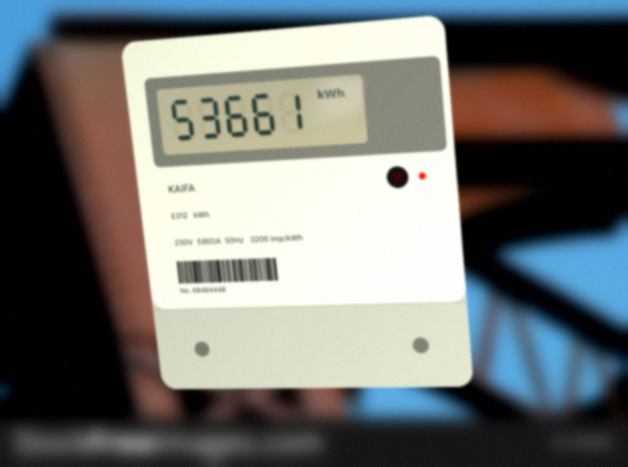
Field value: value=53661 unit=kWh
